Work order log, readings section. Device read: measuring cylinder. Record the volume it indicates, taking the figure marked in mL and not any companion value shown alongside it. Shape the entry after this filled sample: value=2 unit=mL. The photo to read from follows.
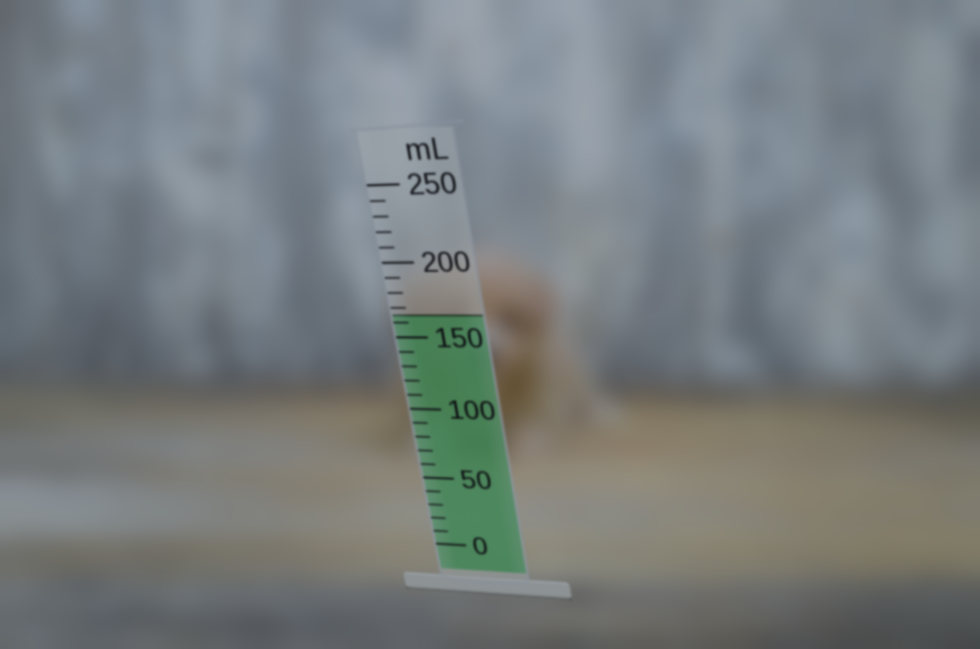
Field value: value=165 unit=mL
